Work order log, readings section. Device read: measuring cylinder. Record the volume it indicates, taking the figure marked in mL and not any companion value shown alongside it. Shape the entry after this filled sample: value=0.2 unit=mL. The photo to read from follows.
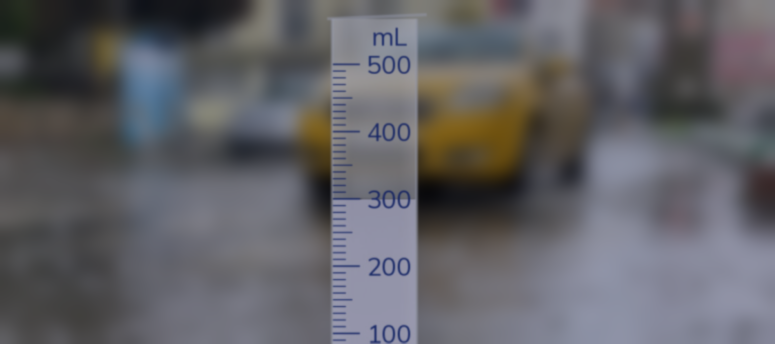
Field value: value=300 unit=mL
